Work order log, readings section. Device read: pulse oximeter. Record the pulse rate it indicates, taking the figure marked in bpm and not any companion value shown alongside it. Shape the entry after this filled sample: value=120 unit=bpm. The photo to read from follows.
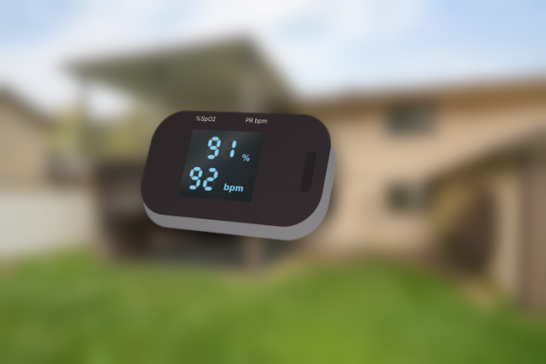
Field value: value=92 unit=bpm
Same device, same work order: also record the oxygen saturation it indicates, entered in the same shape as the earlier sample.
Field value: value=91 unit=%
